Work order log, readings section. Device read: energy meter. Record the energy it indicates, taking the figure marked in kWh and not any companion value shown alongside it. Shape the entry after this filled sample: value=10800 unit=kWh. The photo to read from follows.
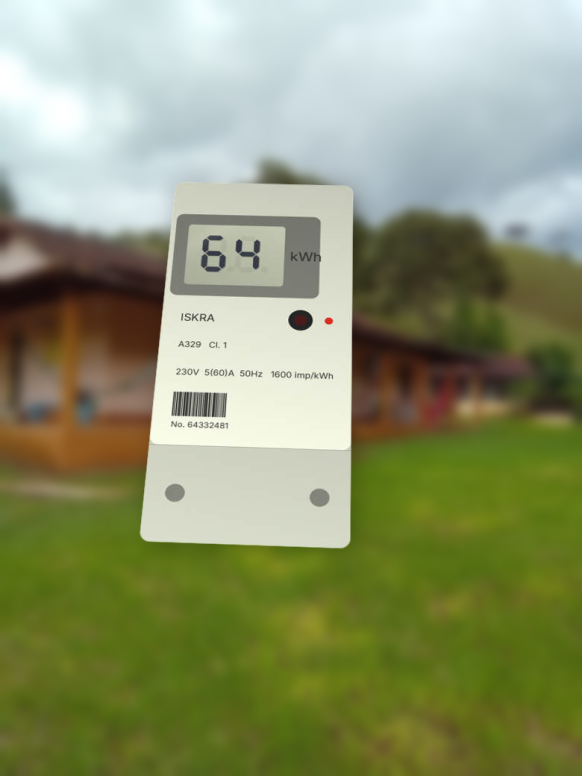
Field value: value=64 unit=kWh
